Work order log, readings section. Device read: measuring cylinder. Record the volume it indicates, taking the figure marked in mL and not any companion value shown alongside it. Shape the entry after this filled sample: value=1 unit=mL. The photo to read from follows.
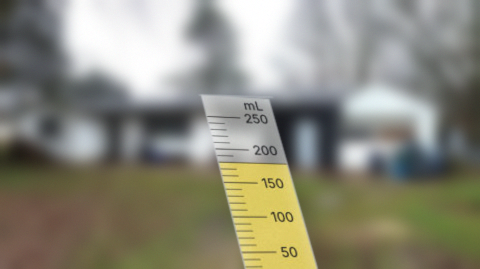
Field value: value=180 unit=mL
